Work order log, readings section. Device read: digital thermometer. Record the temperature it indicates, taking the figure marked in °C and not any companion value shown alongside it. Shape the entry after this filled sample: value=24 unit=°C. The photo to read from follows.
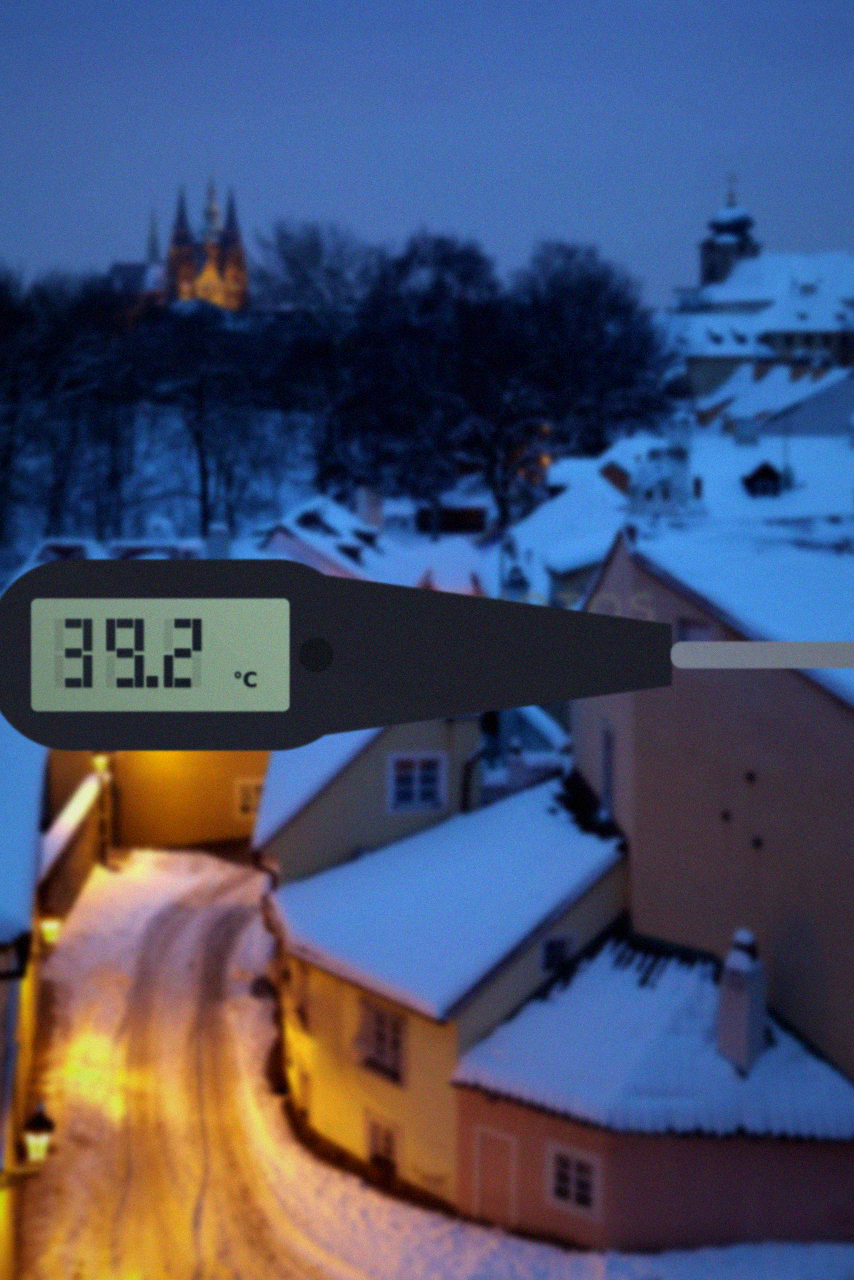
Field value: value=39.2 unit=°C
